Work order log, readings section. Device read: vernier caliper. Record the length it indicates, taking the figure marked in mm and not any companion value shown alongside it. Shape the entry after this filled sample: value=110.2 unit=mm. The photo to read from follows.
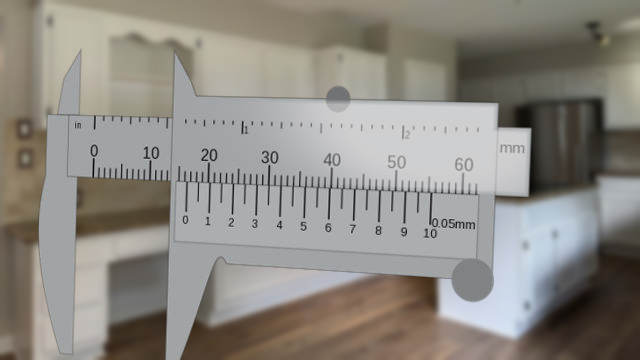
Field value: value=16.4 unit=mm
